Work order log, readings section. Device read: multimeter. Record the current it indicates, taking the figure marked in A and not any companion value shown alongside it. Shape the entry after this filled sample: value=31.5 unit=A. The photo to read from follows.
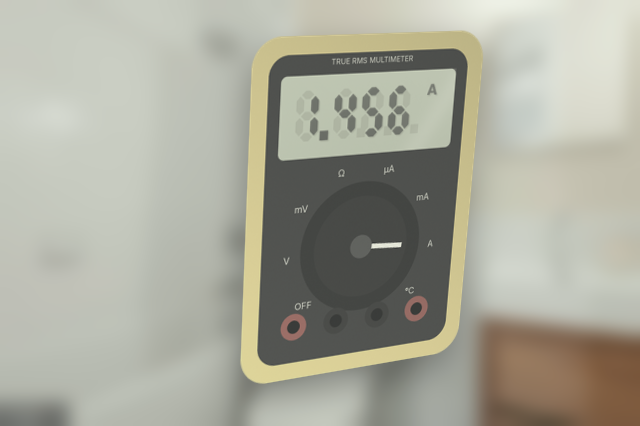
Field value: value=1.456 unit=A
